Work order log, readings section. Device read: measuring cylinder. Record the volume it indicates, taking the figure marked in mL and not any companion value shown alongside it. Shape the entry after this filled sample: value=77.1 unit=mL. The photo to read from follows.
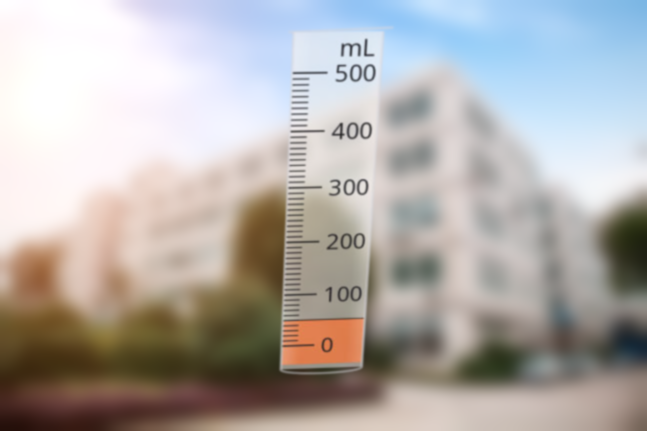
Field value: value=50 unit=mL
